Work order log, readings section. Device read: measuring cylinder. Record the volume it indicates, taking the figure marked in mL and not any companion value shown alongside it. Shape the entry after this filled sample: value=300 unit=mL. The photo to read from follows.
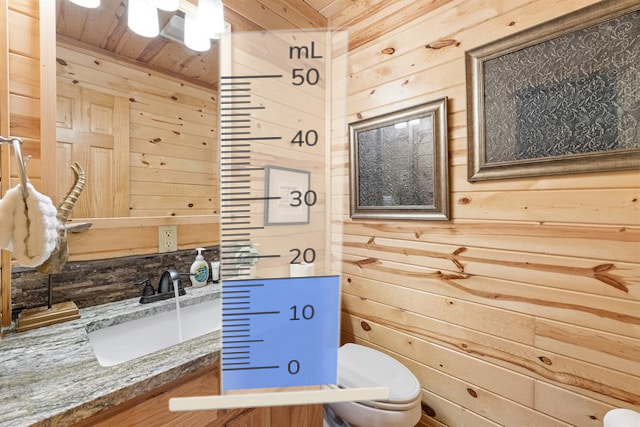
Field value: value=16 unit=mL
